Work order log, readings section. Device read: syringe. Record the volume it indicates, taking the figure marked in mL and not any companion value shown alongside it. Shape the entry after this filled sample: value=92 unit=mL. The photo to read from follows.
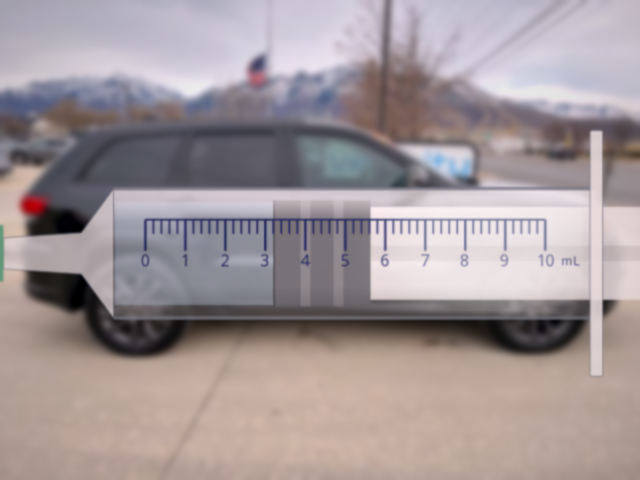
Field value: value=3.2 unit=mL
